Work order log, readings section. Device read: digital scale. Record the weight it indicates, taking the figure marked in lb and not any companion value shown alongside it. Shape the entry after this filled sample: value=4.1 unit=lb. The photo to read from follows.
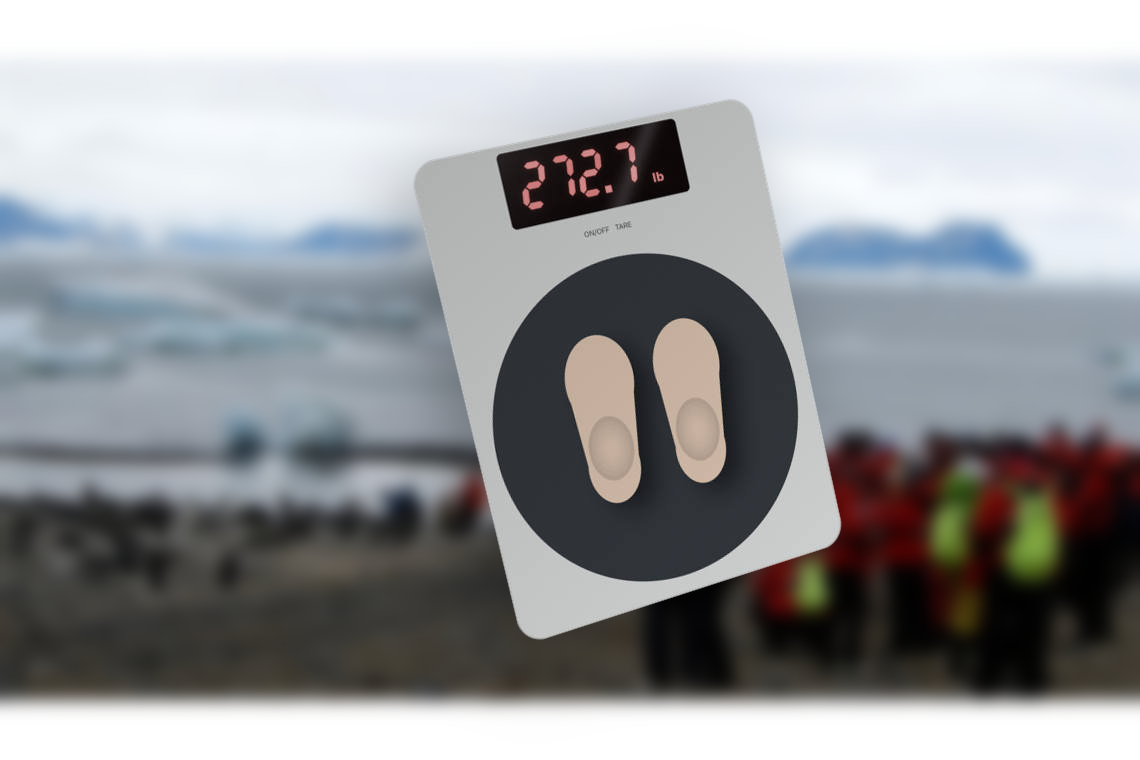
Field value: value=272.7 unit=lb
